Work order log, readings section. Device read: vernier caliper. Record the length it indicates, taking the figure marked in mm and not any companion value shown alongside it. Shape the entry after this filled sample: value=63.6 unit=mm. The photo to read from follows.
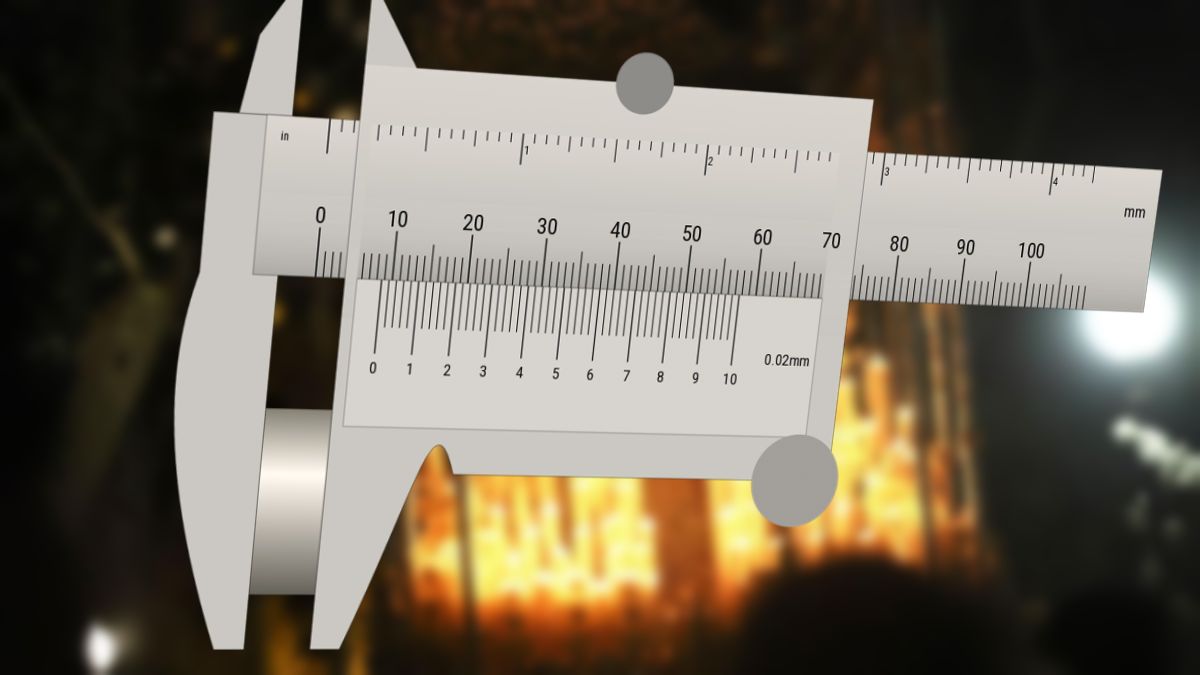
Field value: value=8.6 unit=mm
